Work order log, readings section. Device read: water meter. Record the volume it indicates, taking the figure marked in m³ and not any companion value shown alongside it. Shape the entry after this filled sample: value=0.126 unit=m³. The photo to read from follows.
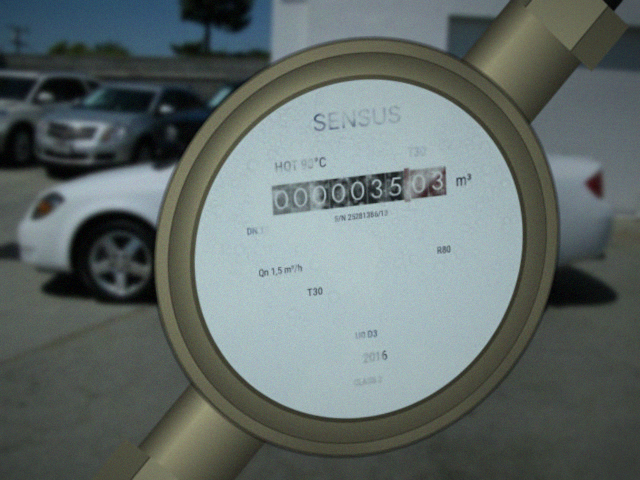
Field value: value=35.03 unit=m³
